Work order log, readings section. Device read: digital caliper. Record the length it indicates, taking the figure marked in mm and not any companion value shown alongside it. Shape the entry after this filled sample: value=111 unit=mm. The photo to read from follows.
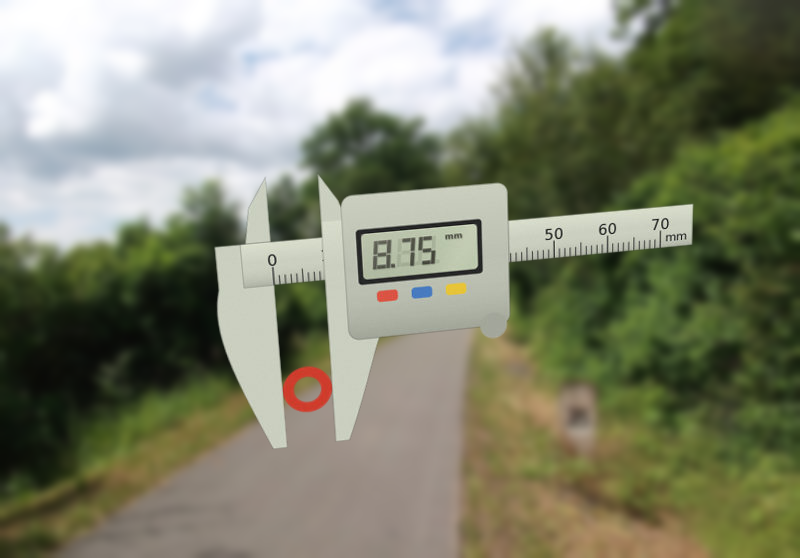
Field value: value=8.75 unit=mm
